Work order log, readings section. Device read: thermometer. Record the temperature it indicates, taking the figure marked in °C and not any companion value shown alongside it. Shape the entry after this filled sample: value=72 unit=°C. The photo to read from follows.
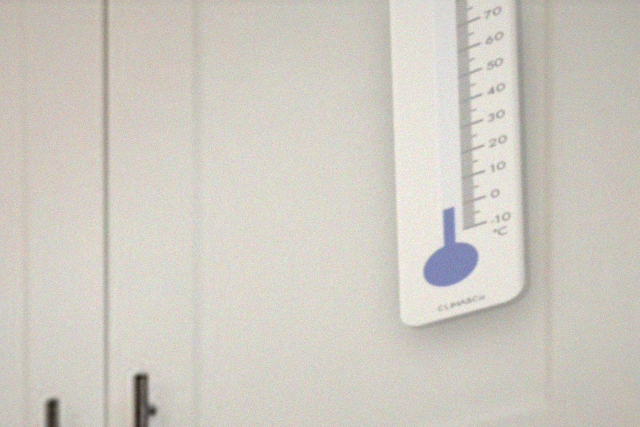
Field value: value=0 unit=°C
